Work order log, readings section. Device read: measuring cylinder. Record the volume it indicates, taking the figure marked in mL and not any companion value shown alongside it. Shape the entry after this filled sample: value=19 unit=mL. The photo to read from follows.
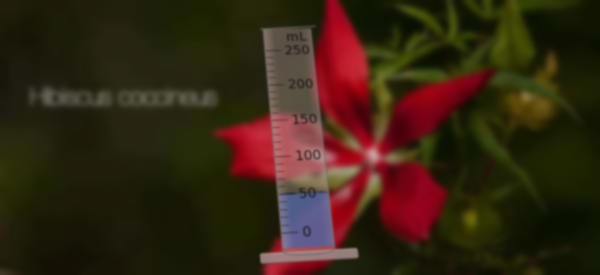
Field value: value=50 unit=mL
